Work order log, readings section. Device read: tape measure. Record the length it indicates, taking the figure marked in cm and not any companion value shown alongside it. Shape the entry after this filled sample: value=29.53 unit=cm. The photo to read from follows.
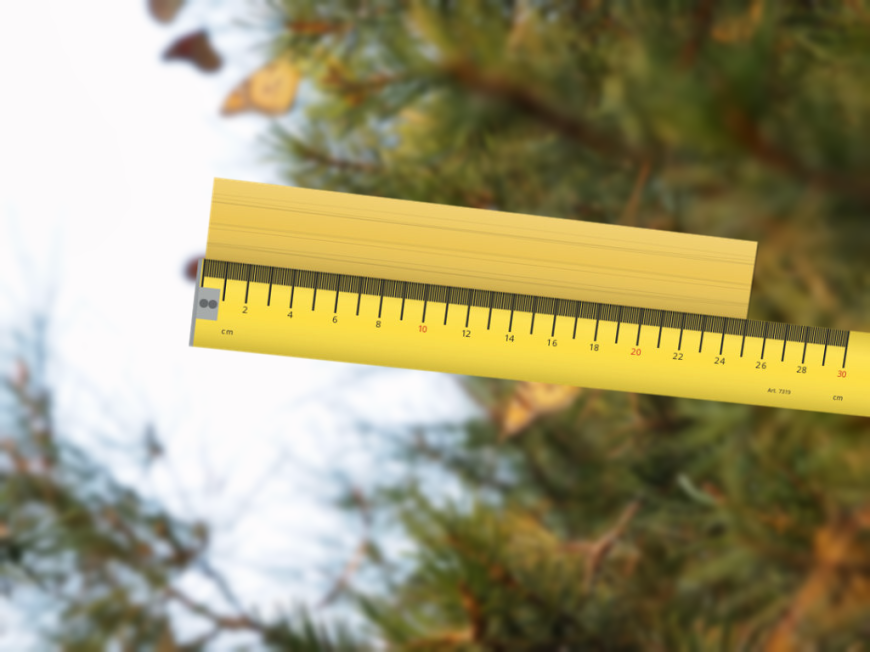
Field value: value=25 unit=cm
